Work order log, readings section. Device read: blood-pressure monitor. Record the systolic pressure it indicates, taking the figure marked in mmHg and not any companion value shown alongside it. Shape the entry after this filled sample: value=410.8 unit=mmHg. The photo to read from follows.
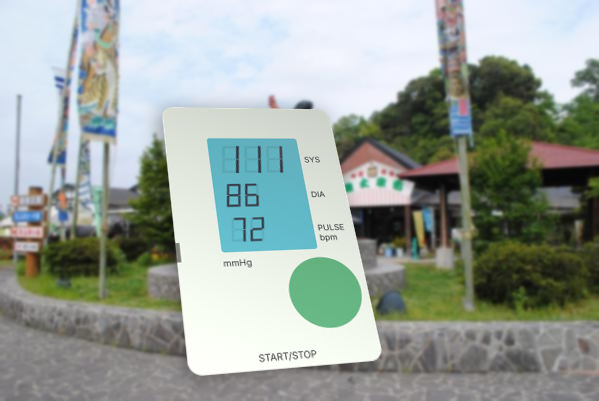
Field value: value=111 unit=mmHg
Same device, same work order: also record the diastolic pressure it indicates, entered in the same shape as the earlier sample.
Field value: value=86 unit=mmHg
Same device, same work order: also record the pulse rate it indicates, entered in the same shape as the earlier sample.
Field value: value=72 unit=bpm
